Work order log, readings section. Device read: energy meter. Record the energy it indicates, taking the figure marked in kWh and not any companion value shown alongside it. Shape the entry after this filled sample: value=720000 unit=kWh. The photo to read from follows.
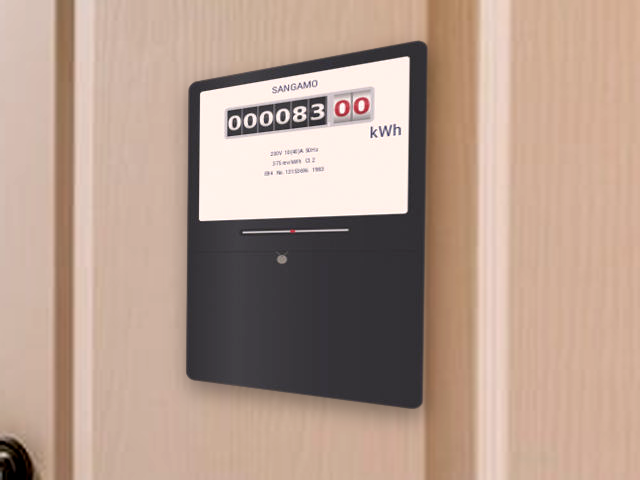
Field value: value=83.00 unit=kWh
